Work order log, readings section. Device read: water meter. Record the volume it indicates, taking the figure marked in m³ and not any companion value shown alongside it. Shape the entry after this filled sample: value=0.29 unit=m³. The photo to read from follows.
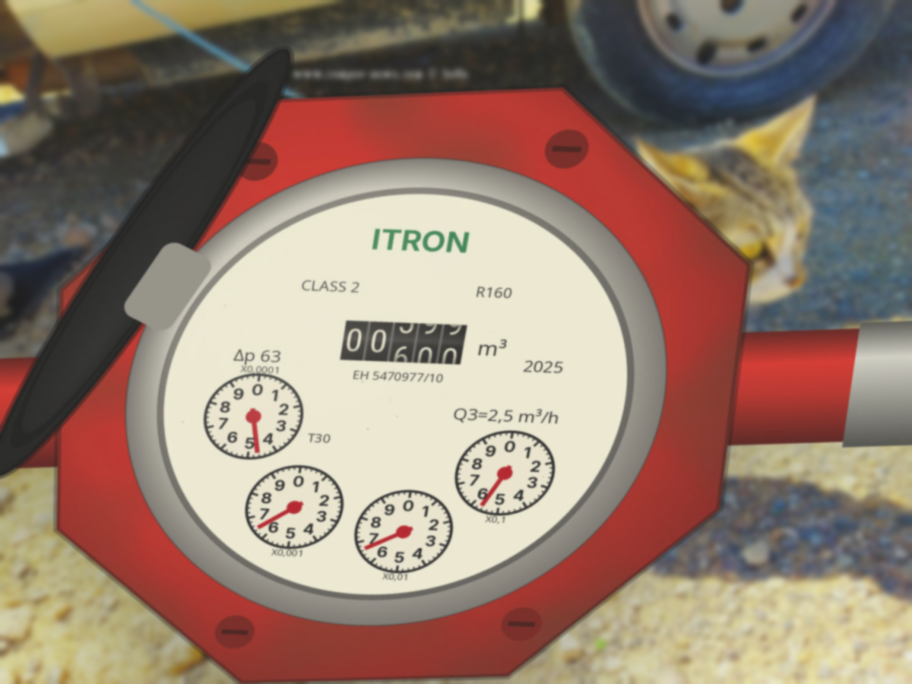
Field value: value=599.5664 unit=m³
